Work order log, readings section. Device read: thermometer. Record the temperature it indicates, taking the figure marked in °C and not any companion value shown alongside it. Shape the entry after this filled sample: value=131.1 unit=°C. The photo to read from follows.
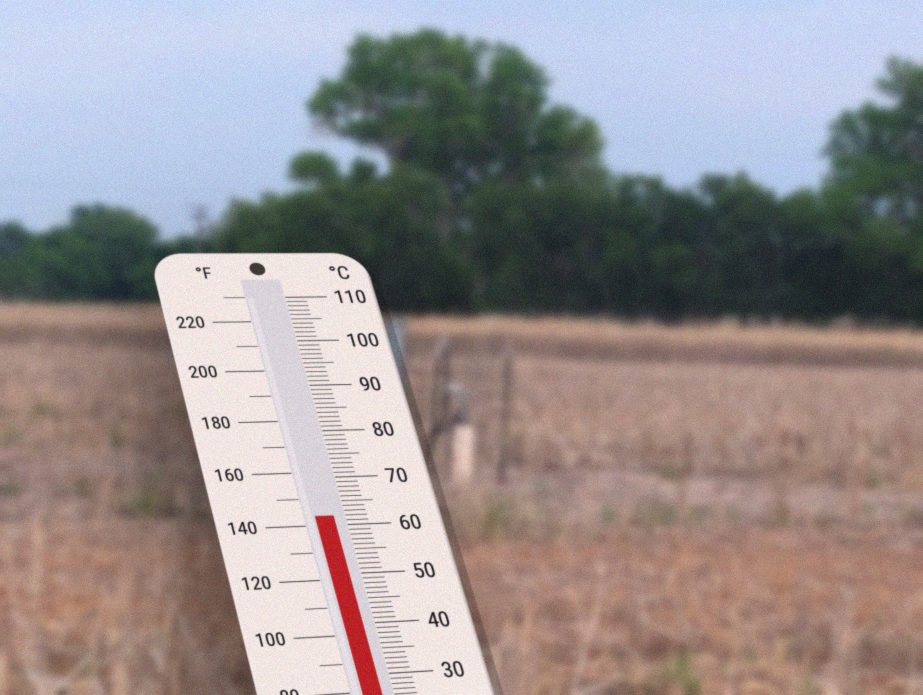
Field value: value=62 unit=°C
